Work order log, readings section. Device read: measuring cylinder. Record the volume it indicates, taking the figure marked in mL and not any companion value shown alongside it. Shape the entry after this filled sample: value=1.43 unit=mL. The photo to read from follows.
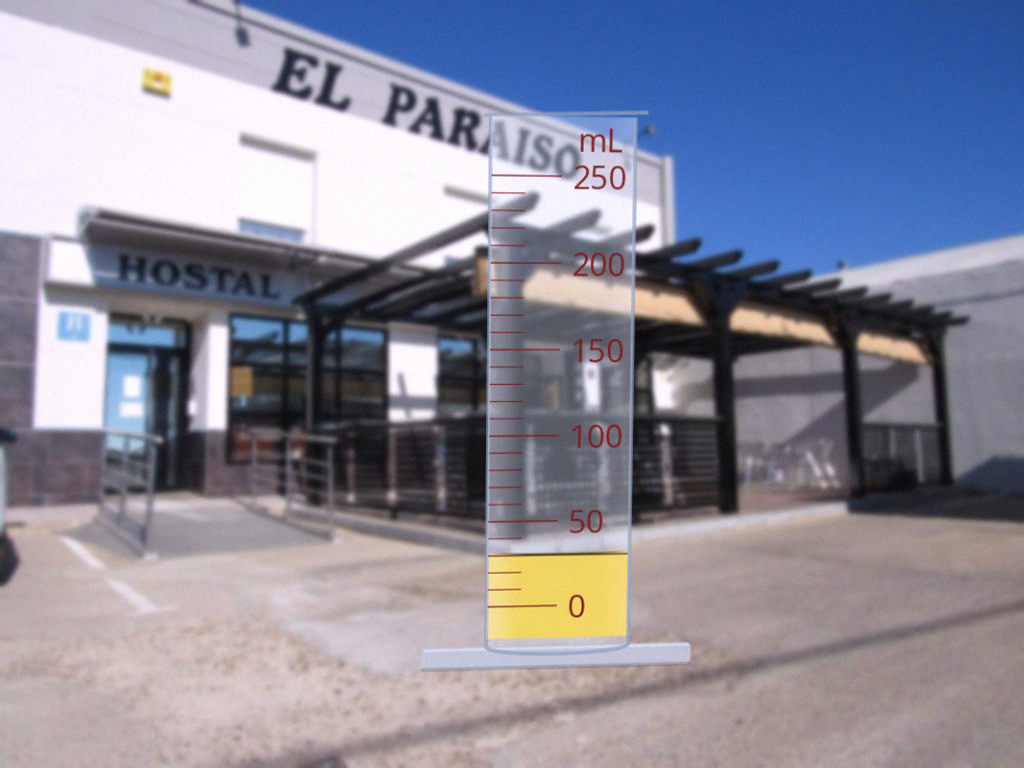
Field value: value=30 unit=mL
